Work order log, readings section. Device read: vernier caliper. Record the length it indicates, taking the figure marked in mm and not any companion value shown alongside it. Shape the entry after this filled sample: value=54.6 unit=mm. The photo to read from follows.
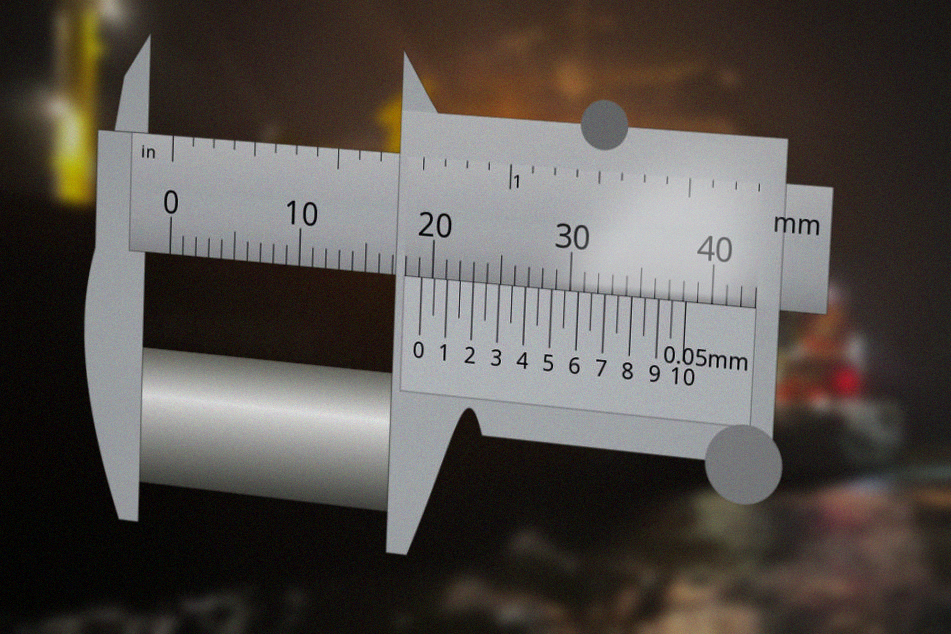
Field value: value=19.2 unit=mm
